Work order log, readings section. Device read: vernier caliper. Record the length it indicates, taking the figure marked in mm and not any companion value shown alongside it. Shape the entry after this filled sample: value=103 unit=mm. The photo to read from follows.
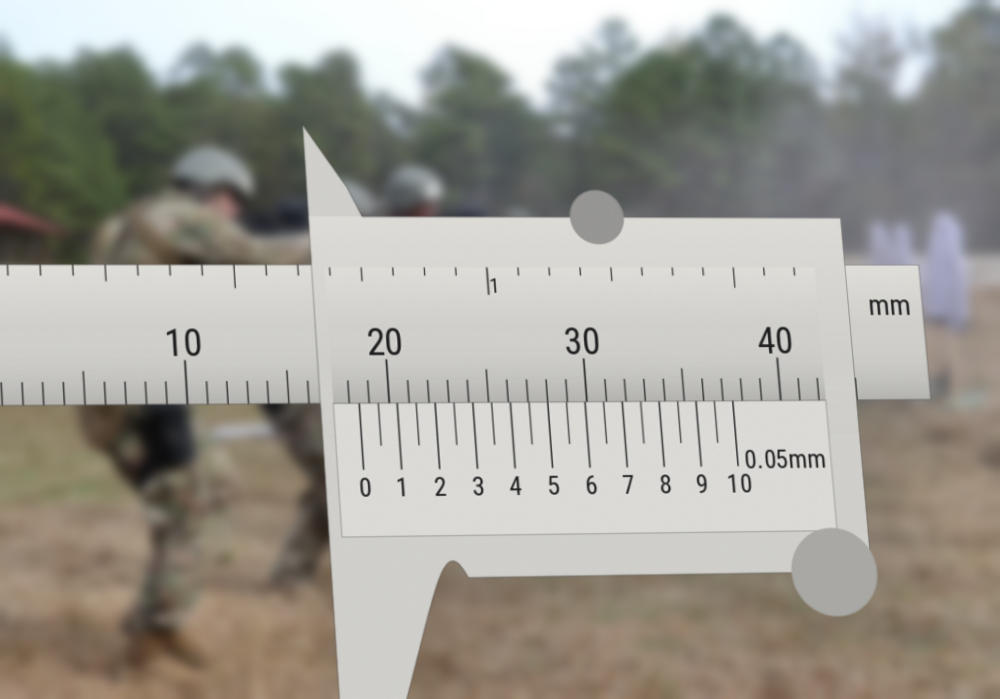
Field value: value=18.5 unit=mm
